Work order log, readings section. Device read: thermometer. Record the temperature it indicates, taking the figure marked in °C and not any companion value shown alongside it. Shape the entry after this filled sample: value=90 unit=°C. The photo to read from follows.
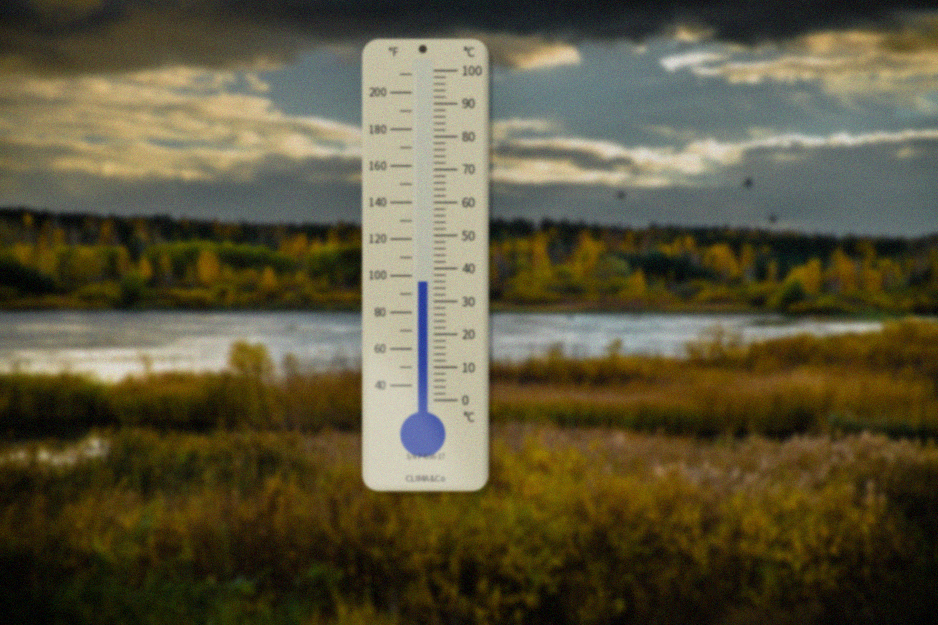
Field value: value=36 unit=°C
